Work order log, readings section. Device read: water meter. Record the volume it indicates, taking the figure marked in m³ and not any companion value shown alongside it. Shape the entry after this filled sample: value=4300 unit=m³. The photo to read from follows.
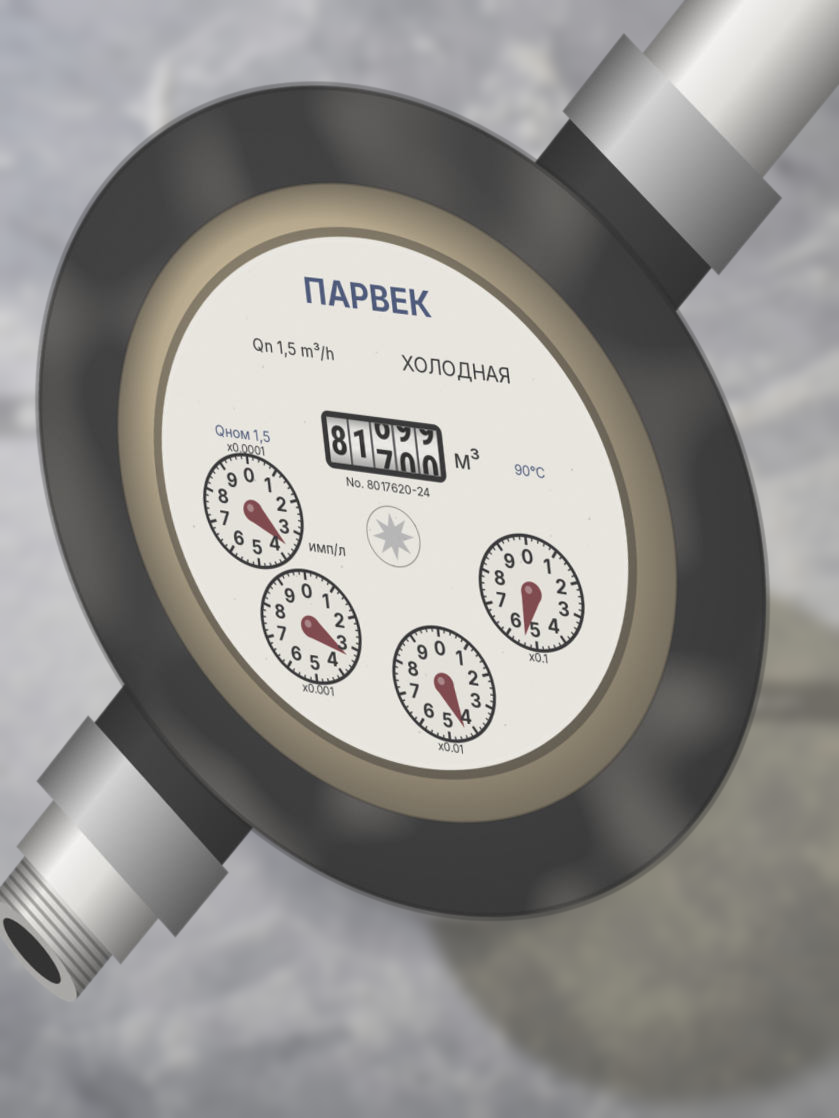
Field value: value=81699.5433 unit=m³
